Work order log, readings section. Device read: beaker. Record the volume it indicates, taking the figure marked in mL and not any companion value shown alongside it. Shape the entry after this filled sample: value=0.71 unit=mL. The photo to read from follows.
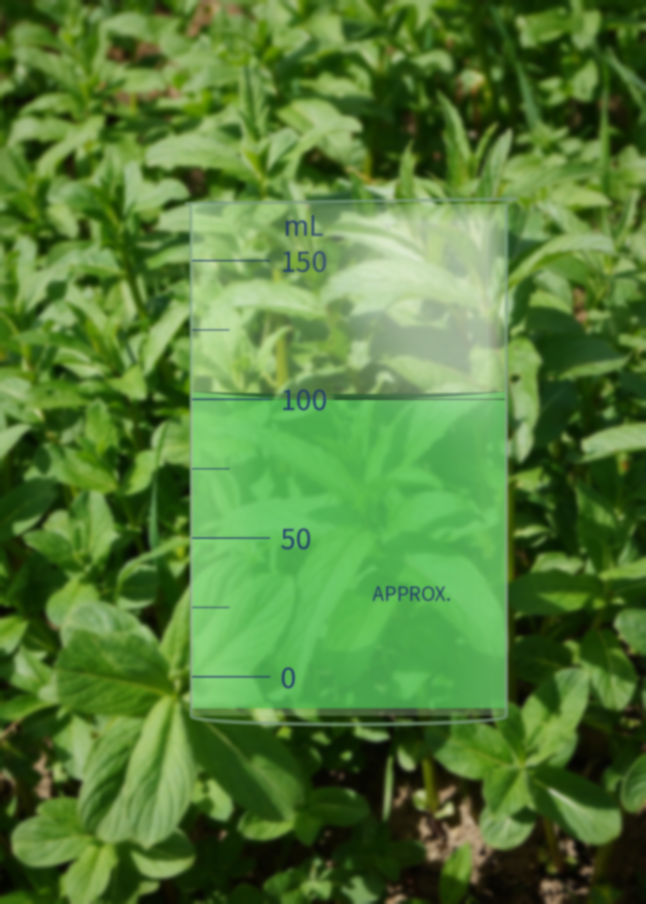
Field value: value=100 unit=mL
